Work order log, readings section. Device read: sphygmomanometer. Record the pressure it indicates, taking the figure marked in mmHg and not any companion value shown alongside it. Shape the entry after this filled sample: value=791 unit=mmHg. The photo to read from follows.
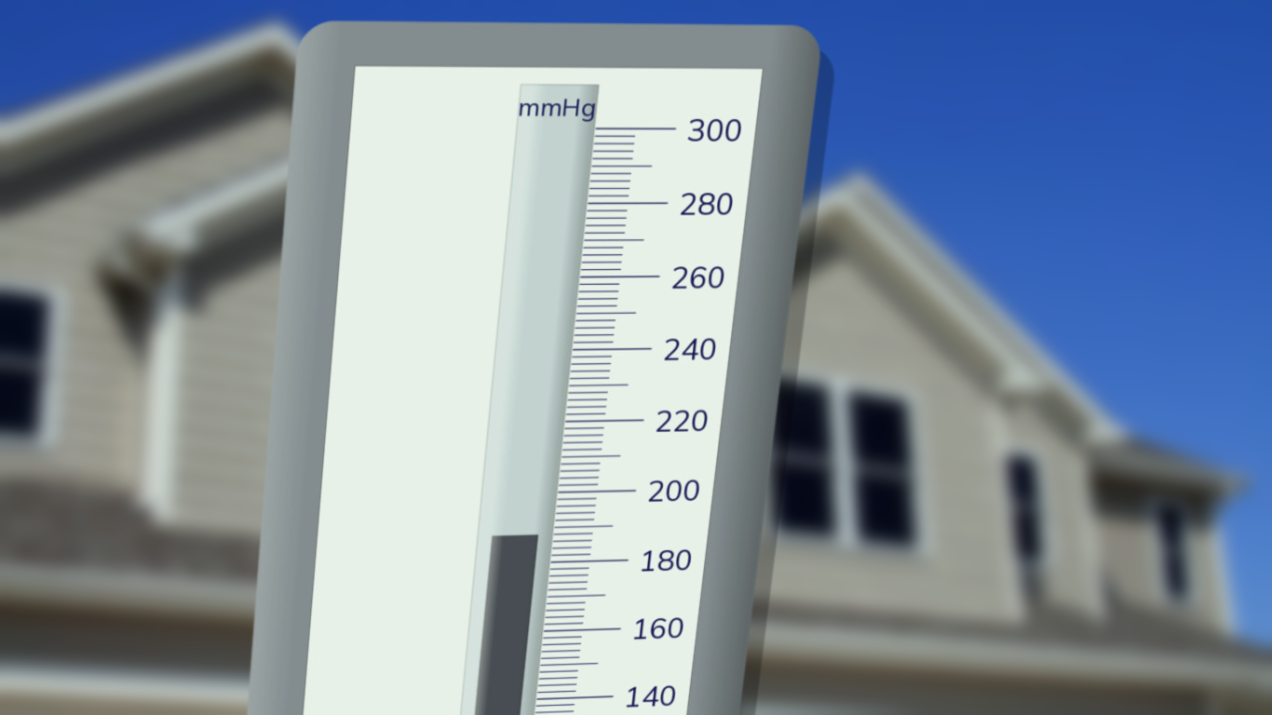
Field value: value=188 unit=mmHg
